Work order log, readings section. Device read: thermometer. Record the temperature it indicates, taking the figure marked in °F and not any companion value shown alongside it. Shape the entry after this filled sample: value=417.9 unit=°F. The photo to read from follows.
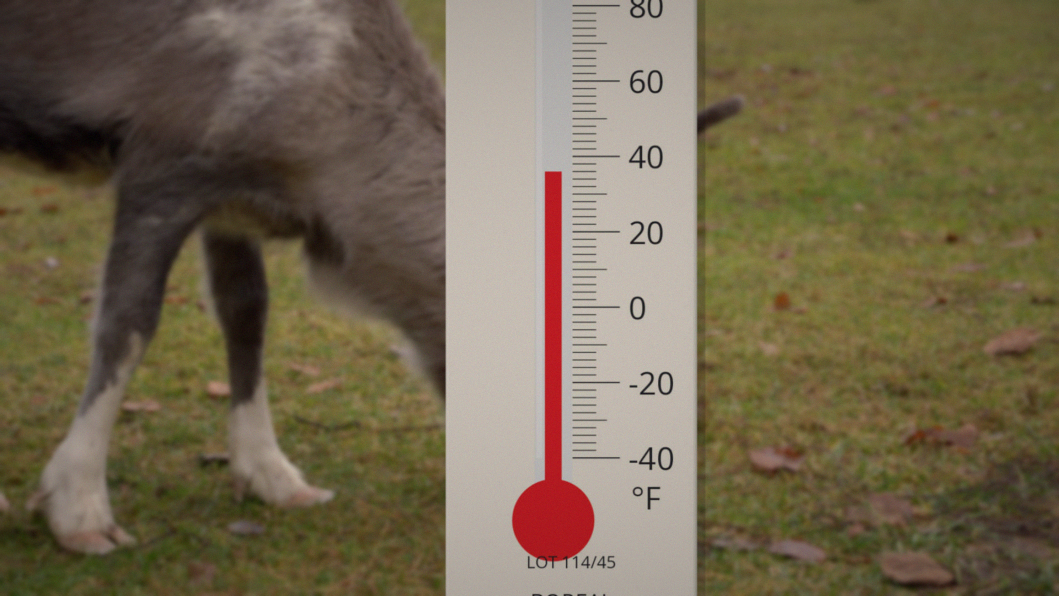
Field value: value=36 unit=°F
